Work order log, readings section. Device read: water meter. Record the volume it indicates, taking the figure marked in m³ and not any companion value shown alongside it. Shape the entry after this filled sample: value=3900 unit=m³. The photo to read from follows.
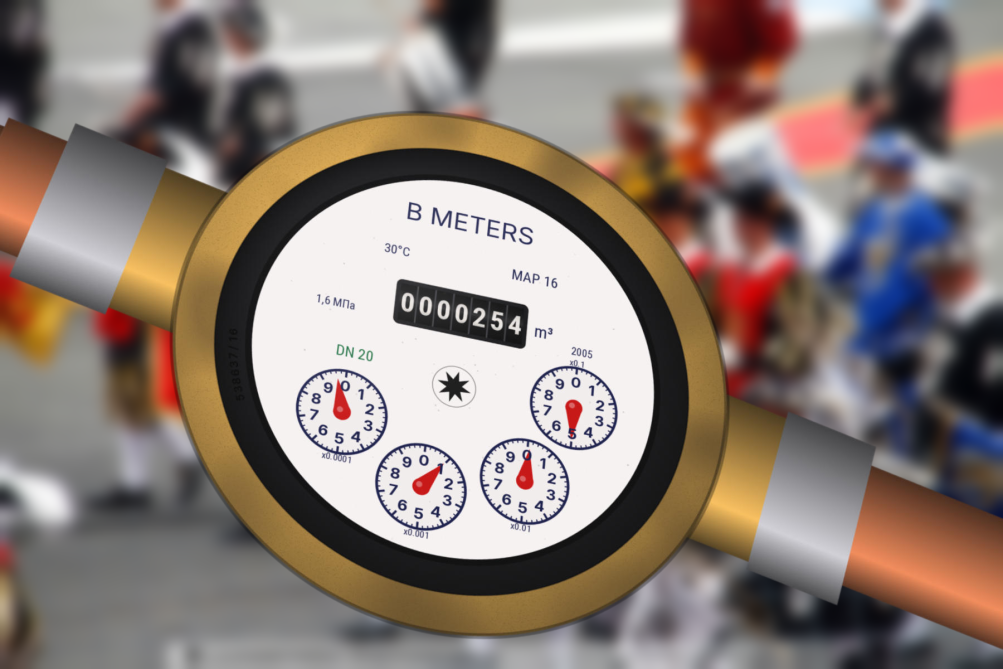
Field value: value=254.5009 unit=m³
